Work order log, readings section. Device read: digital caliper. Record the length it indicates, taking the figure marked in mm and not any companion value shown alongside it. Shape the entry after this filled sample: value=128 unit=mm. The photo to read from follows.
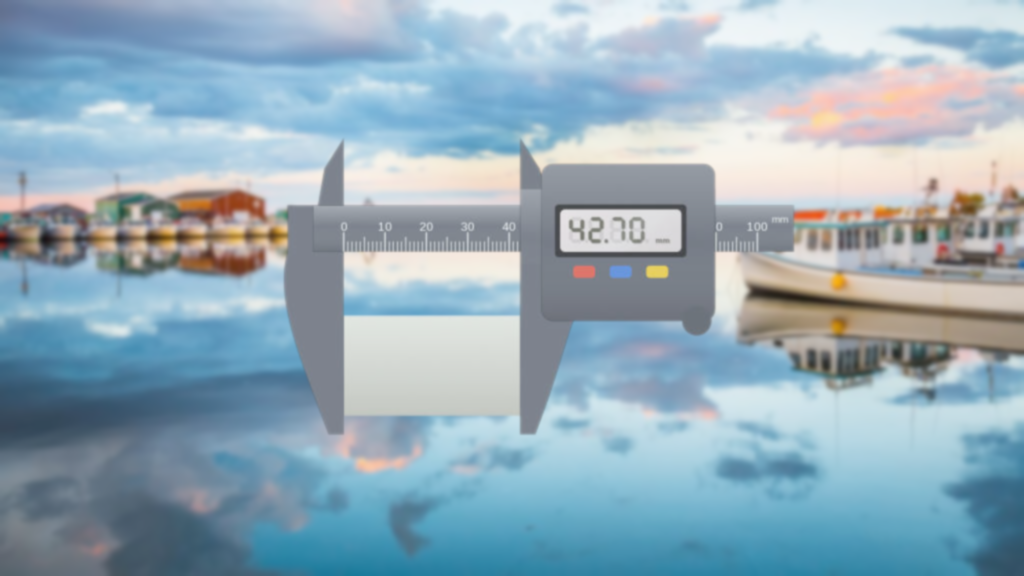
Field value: value=42.70 unit=mm
